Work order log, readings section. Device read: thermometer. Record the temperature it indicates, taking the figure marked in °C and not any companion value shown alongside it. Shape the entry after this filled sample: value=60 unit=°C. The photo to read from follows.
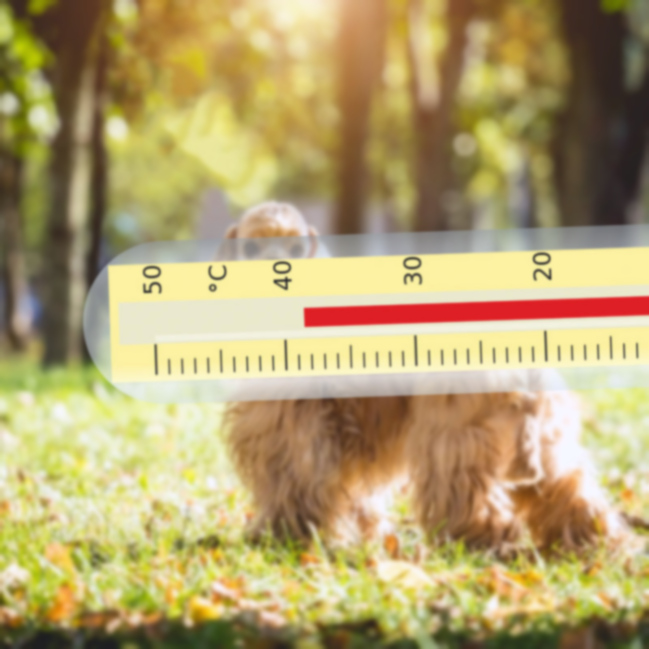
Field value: value=38.5 unit=°C
